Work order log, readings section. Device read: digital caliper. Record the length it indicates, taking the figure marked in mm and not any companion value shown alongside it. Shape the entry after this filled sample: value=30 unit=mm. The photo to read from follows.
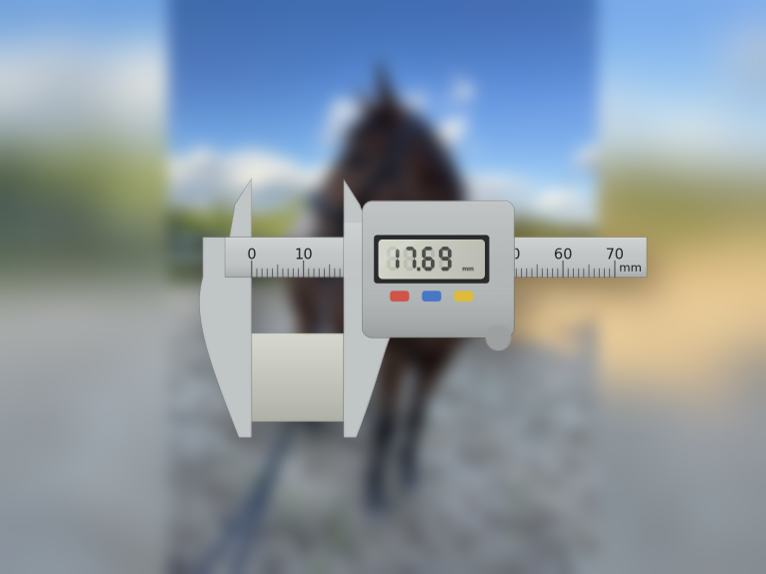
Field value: value=17.69 unit=mm
